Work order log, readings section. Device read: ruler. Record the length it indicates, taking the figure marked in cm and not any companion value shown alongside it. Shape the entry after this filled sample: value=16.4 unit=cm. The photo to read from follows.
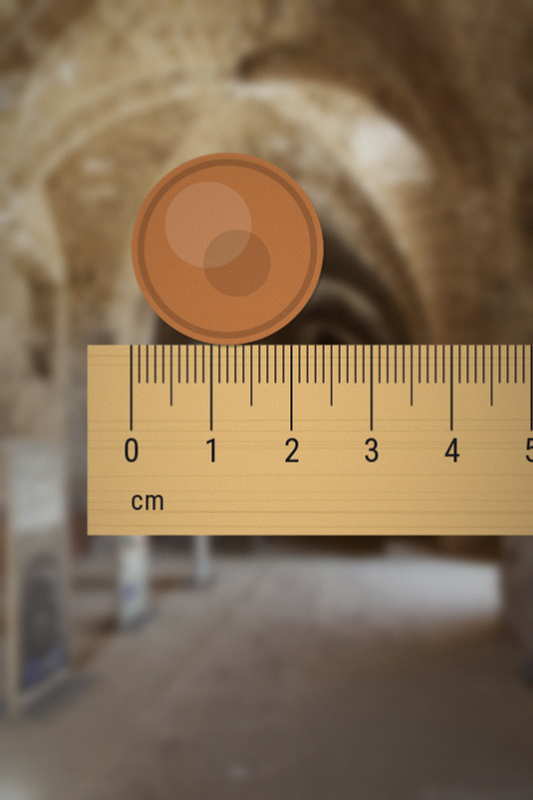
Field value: value=2.4 unit=cm
